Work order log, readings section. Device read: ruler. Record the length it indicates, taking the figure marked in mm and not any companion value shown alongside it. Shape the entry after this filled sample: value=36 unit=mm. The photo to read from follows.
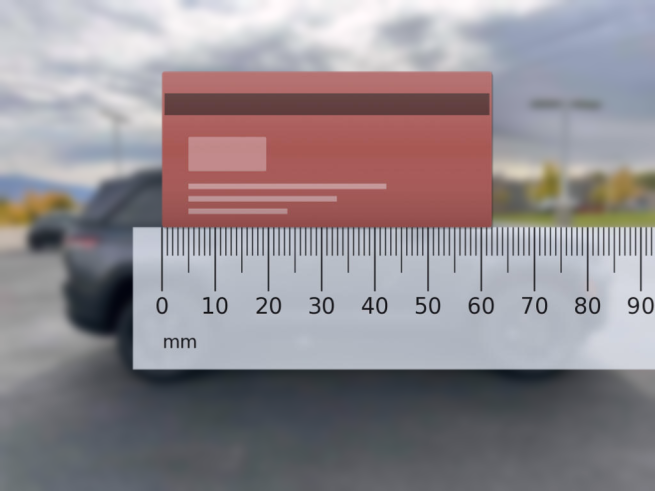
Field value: value=62 unit=mm
